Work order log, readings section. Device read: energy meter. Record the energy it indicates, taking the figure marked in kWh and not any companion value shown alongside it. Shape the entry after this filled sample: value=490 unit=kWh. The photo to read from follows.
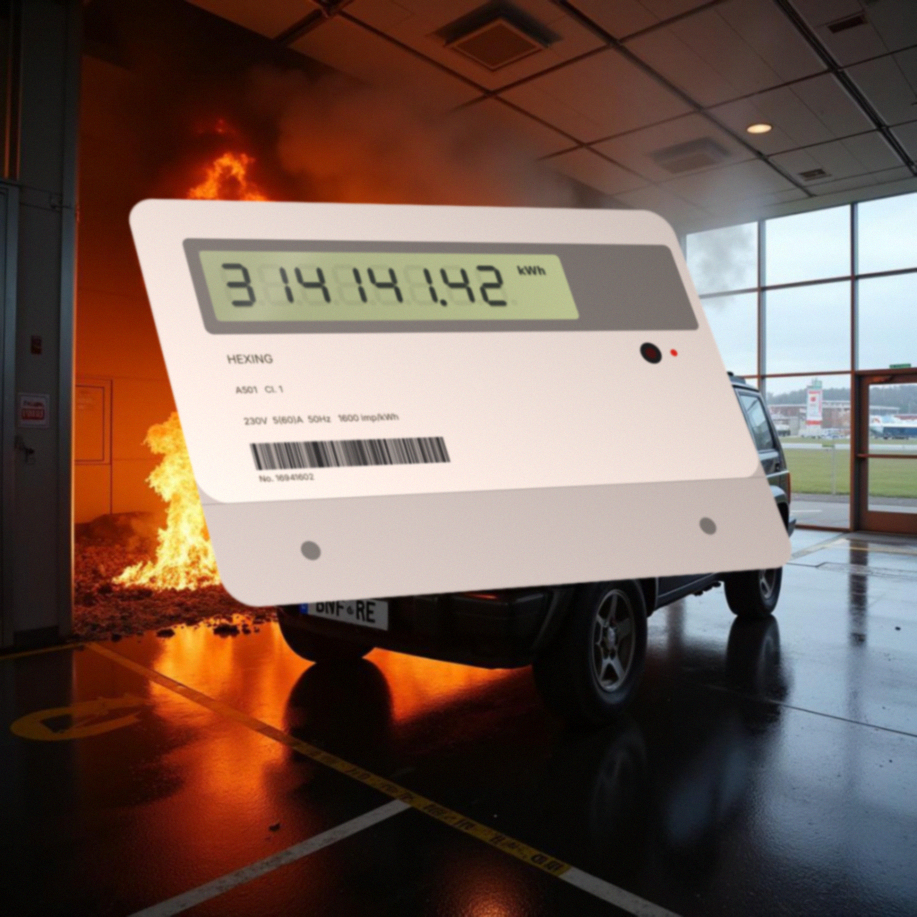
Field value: value=314141.42 unit=kWh
